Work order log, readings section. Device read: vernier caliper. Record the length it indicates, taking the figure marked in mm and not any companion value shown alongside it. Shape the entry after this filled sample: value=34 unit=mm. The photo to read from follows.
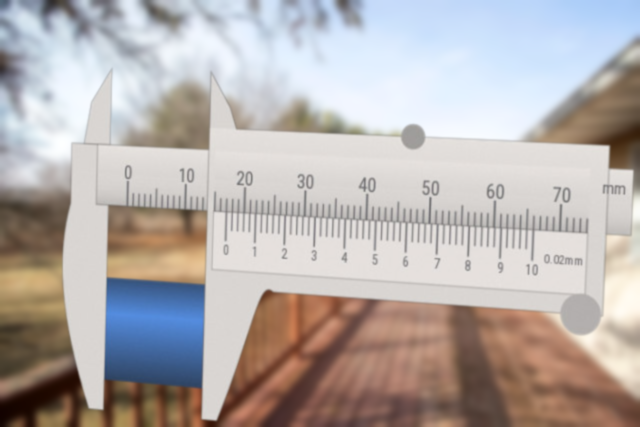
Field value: value=17.0 unit=mm
